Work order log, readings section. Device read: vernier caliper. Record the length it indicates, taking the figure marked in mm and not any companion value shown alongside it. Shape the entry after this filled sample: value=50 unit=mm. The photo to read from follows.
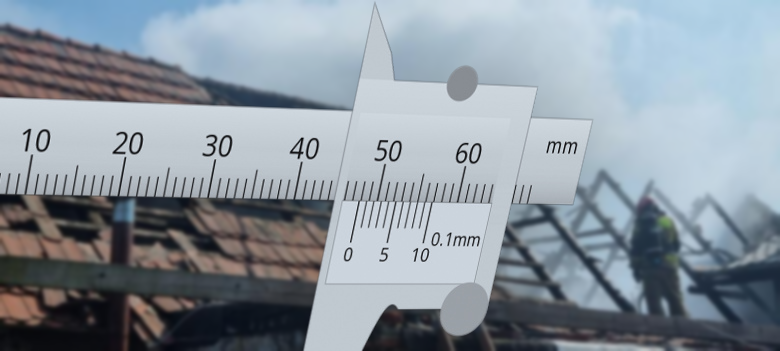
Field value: value=47.8 unit=mm
